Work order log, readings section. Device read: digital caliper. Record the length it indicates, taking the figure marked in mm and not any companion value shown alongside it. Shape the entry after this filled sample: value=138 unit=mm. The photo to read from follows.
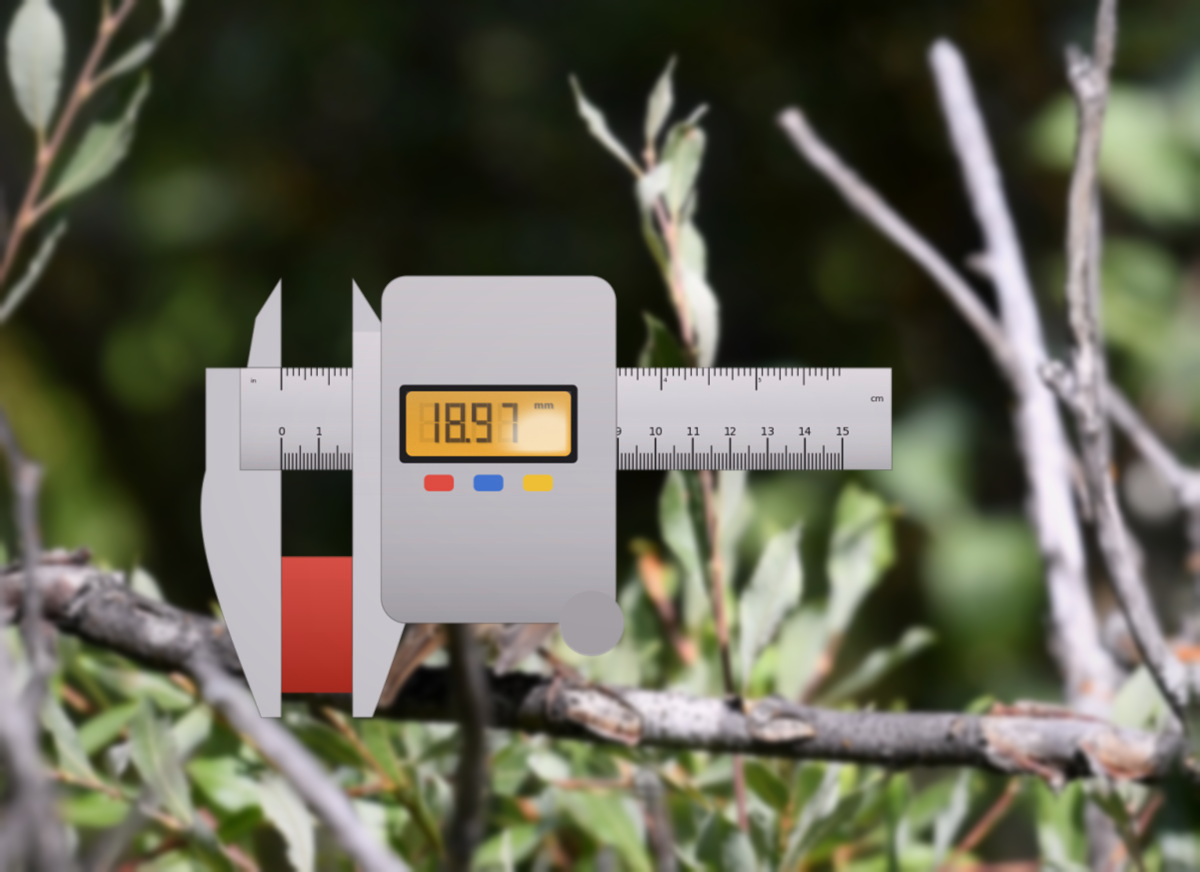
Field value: value=18.97 unit=mm
